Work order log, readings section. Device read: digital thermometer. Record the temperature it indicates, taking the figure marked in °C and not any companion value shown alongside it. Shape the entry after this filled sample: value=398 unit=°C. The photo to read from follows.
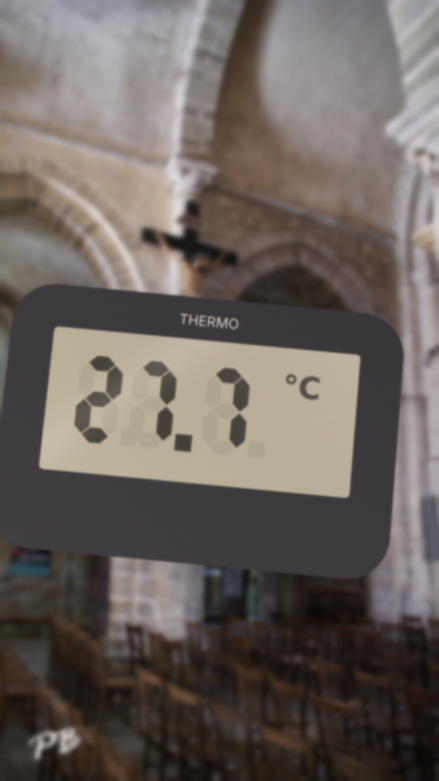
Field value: value=27.7 unit=°C
